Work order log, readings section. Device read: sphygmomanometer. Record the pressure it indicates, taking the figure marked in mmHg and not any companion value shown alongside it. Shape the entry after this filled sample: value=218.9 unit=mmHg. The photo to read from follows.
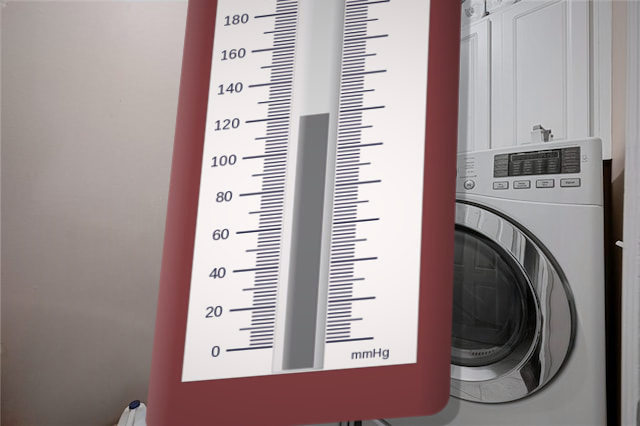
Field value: value=120 unit=mmHg
